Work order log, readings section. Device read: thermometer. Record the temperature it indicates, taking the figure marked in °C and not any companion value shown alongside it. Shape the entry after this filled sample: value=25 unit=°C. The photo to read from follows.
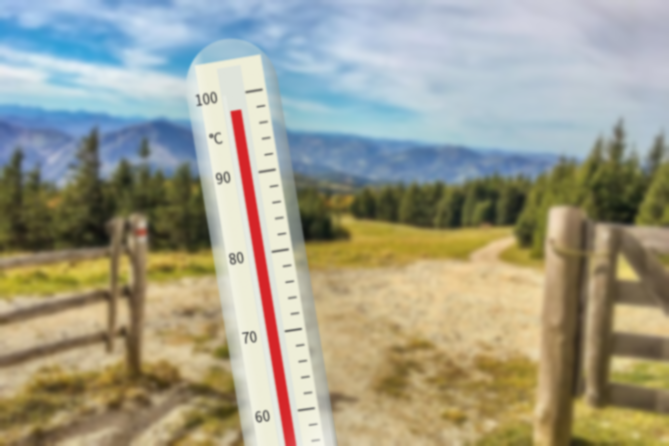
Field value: value=98 unit=°C
